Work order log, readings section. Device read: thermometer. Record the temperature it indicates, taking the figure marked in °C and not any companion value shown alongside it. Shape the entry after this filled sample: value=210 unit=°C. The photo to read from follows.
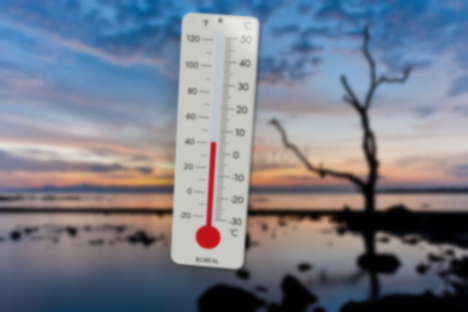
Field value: value=5 unit=°C
